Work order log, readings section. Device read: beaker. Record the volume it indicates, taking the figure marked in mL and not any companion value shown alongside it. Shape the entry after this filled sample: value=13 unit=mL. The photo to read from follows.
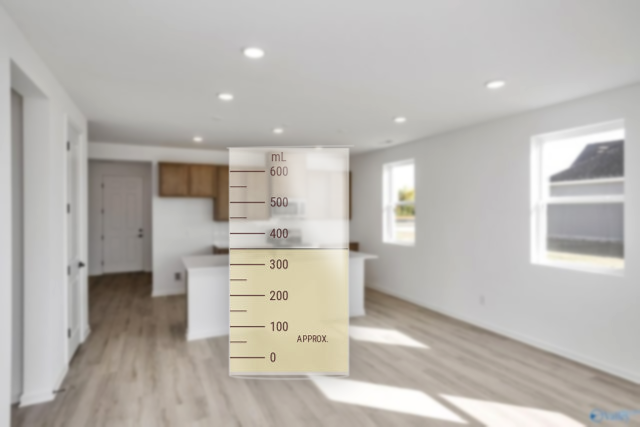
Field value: value=350 unit=mL
